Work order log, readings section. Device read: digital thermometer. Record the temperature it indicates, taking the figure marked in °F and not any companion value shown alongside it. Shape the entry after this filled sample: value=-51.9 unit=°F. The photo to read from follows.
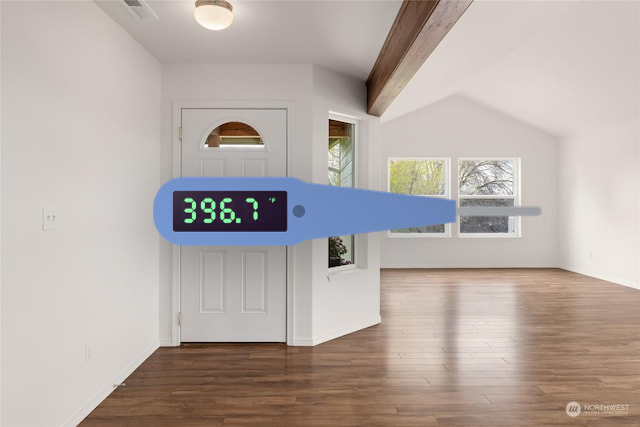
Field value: value=396.7 unit=°F
